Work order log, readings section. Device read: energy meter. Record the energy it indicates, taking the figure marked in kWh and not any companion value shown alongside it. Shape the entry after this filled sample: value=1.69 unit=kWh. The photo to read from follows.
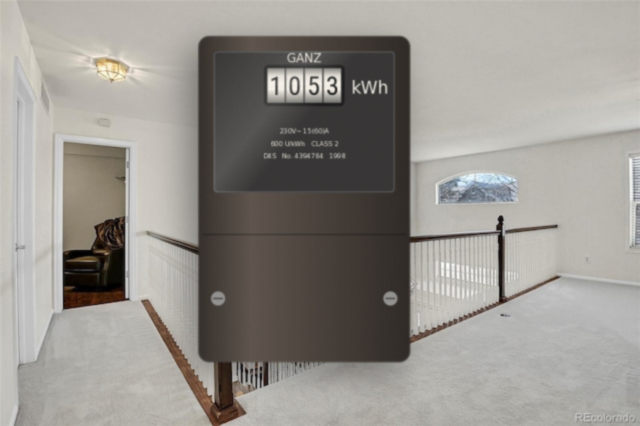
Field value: value=1053 unit=kWh
